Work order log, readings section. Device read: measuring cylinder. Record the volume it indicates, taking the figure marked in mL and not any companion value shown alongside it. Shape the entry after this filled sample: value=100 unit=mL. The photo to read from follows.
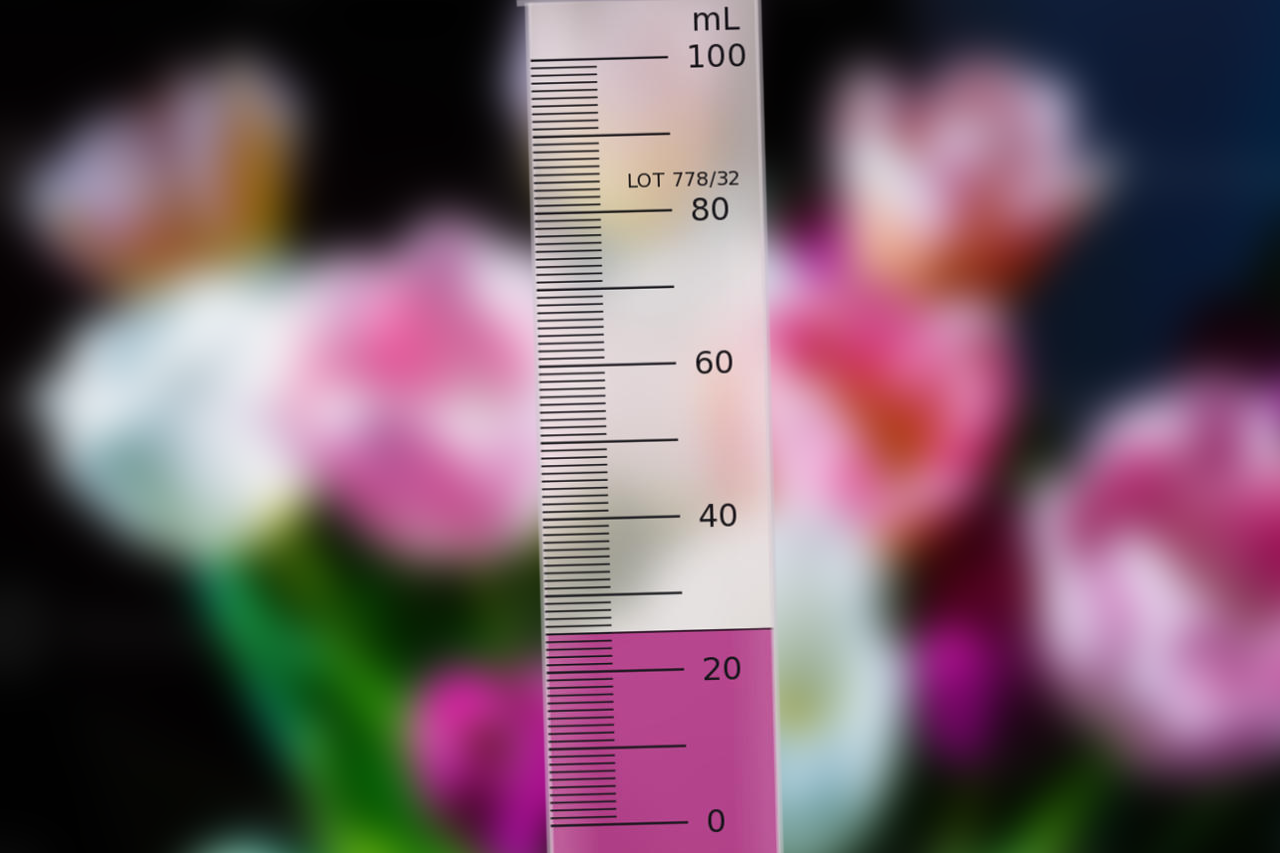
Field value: value=25 unit=mL
